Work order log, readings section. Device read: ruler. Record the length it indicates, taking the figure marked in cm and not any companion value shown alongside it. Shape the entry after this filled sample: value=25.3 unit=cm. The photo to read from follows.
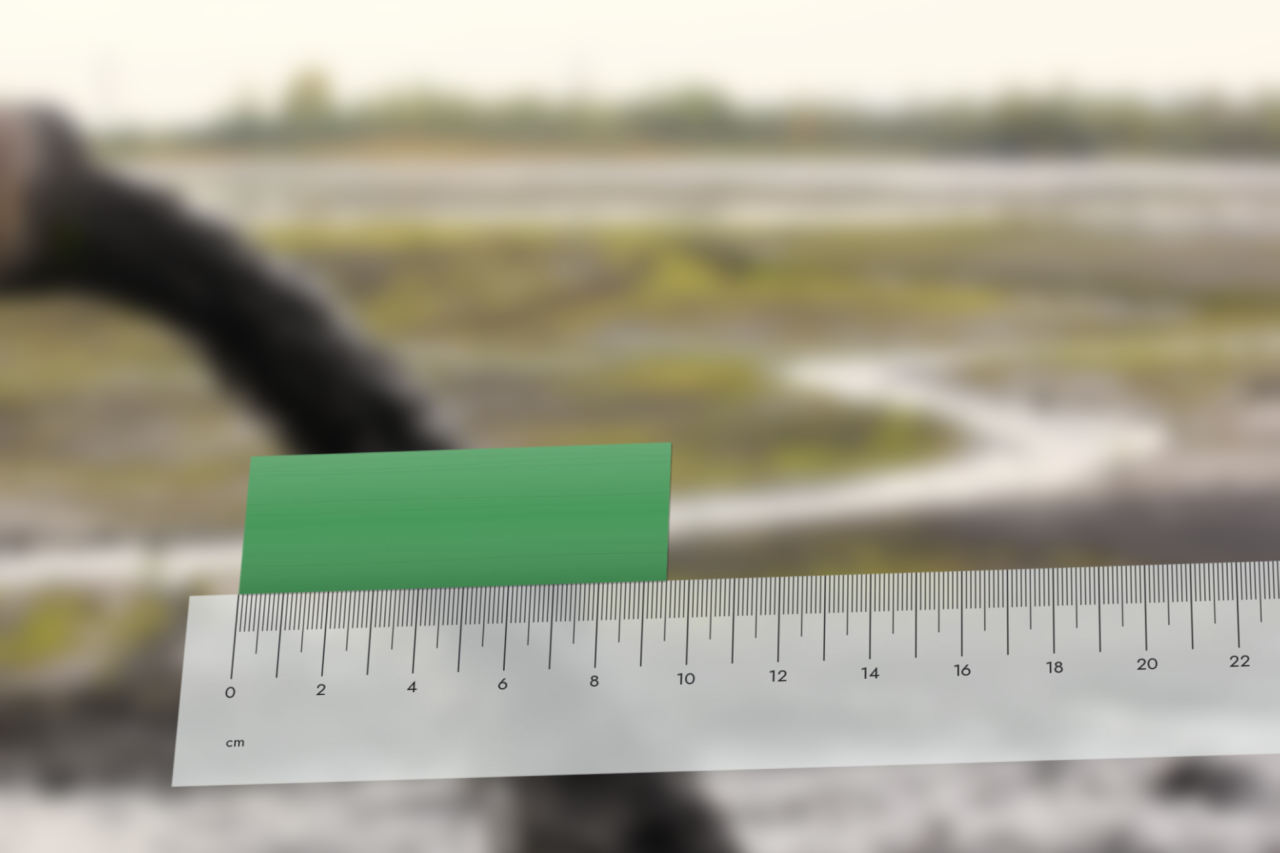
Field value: value=9.5 unit=cm
